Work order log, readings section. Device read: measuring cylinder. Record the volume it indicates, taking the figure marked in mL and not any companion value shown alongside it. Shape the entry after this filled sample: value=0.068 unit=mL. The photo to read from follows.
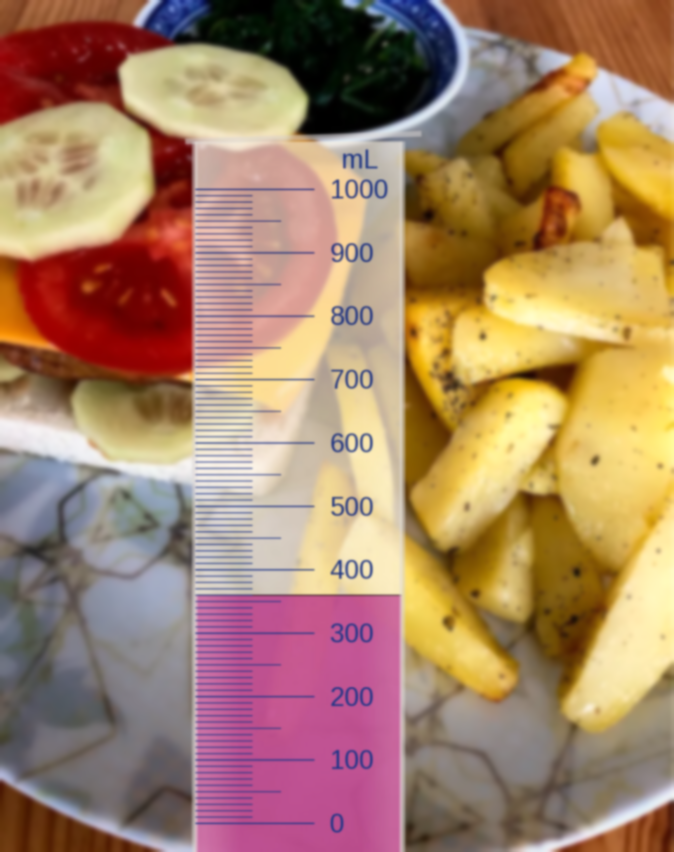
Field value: value=360 unit=mL
